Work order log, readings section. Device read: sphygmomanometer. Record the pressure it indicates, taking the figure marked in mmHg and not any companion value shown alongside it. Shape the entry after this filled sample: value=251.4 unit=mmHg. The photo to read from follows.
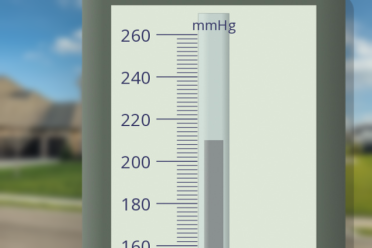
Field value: value=210 unit=mmHg
